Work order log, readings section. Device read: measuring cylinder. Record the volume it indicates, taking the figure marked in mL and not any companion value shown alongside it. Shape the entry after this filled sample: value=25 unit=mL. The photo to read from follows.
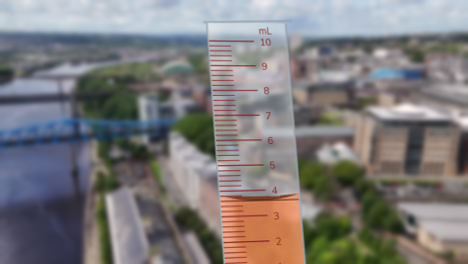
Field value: value=3.6 unit=mL
